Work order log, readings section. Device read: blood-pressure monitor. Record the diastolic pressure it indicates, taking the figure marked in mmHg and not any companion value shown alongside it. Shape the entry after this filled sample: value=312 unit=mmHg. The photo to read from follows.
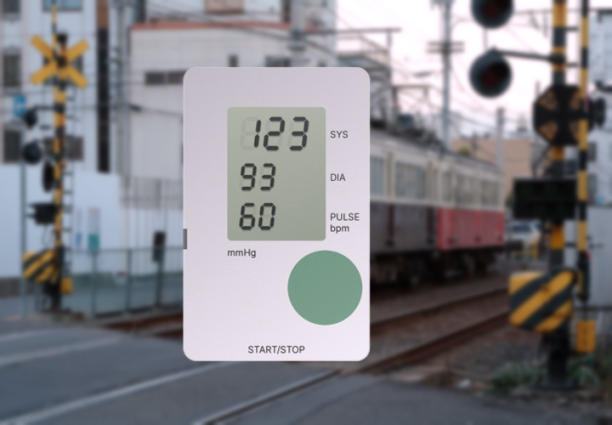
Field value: value=93 unit=mmHg
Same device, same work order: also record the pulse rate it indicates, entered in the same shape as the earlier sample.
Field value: value=60 unit=bpm
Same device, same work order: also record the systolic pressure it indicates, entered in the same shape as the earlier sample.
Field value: value=123 unit=mmHg
